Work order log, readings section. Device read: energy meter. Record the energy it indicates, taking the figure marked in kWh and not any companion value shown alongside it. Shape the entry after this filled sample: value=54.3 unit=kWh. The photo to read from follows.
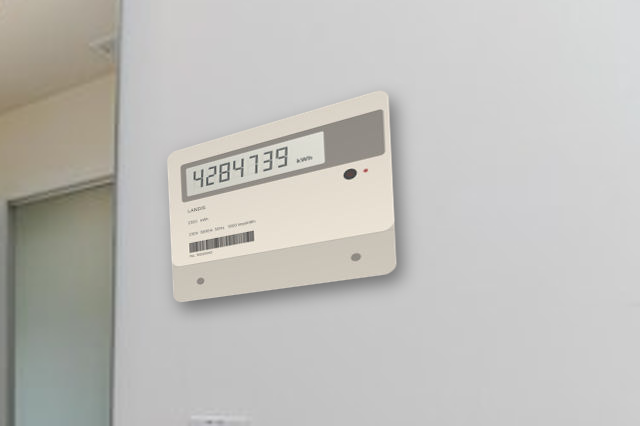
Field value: value=4284739 unit=kWh
